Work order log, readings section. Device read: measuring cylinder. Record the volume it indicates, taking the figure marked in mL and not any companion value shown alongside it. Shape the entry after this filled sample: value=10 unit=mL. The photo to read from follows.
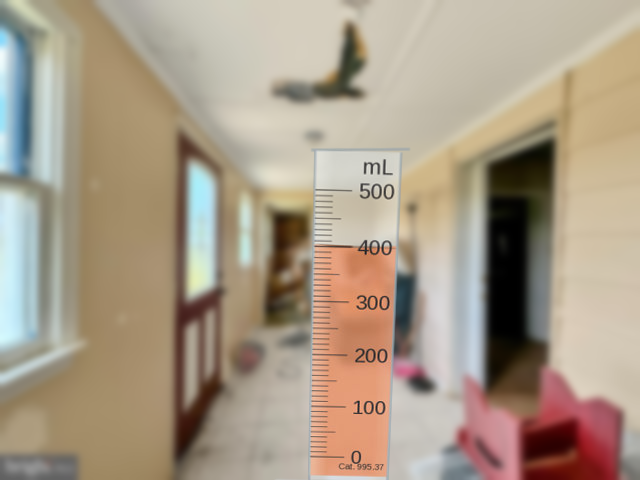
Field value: value=400 unit=mL
